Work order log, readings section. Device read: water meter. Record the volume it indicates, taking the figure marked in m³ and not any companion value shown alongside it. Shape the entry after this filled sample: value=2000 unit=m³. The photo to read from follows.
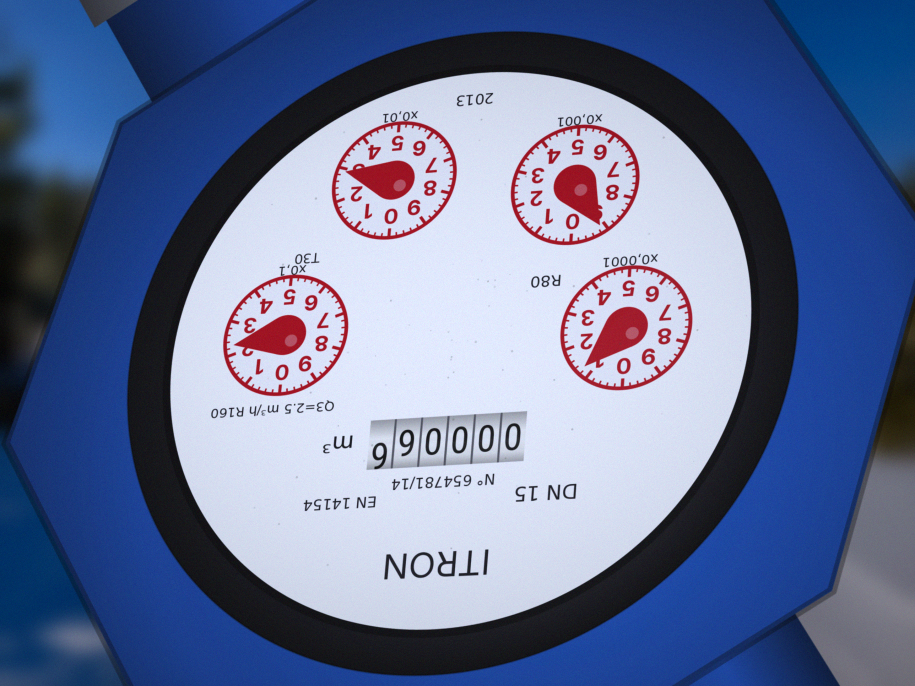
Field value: value=66.2291 unit=m³
